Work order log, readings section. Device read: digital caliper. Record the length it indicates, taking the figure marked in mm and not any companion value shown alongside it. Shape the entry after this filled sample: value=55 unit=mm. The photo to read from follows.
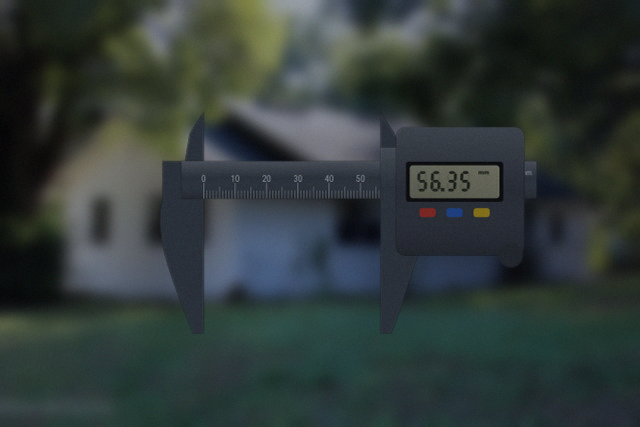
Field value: value=56.35 unit=mm
